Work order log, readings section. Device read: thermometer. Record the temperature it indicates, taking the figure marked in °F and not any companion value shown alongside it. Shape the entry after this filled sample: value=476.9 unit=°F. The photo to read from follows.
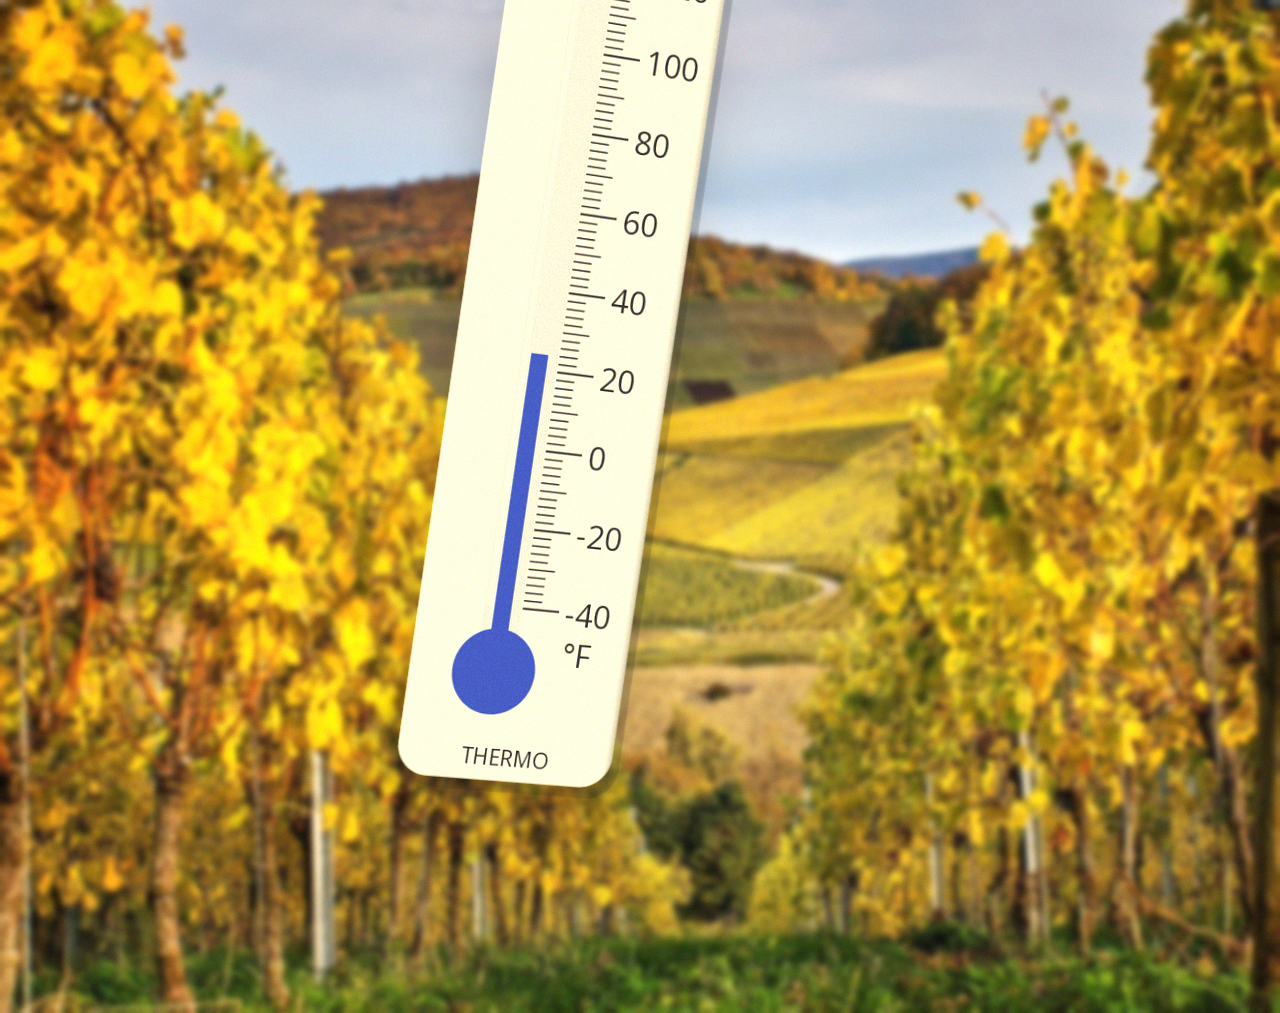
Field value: value=24 unit=°F
